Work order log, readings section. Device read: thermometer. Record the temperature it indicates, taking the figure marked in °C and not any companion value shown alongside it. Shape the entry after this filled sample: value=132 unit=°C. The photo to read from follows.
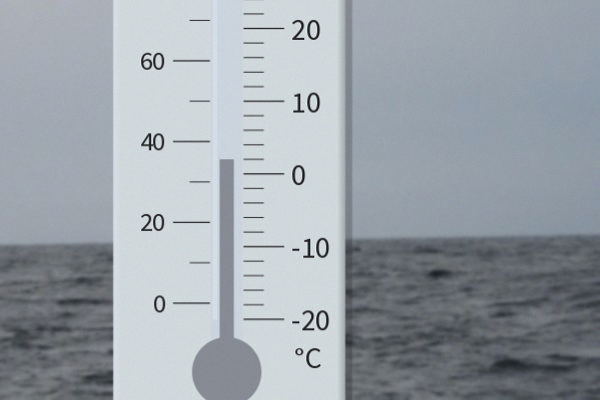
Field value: value=2 unit=°C
